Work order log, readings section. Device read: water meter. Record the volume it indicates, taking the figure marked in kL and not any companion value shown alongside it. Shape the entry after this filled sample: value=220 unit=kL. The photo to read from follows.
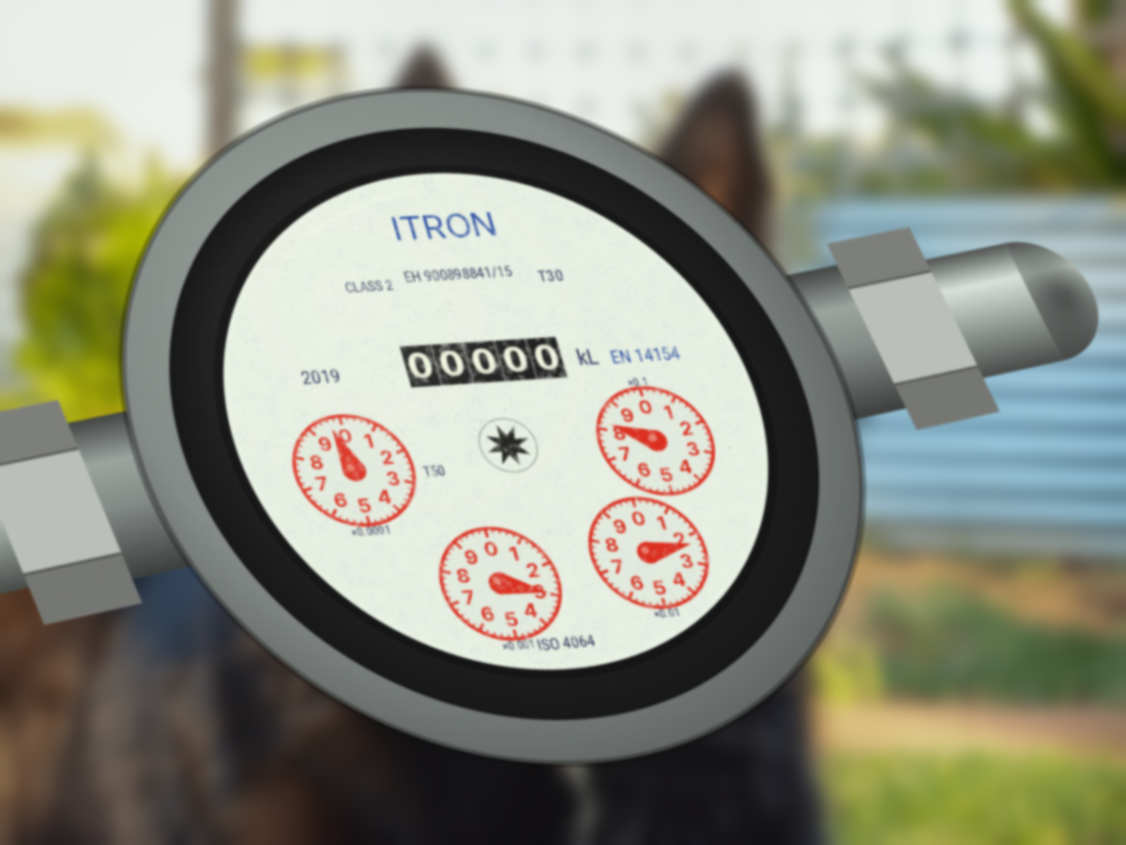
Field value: value=0.8229 unit=kL
